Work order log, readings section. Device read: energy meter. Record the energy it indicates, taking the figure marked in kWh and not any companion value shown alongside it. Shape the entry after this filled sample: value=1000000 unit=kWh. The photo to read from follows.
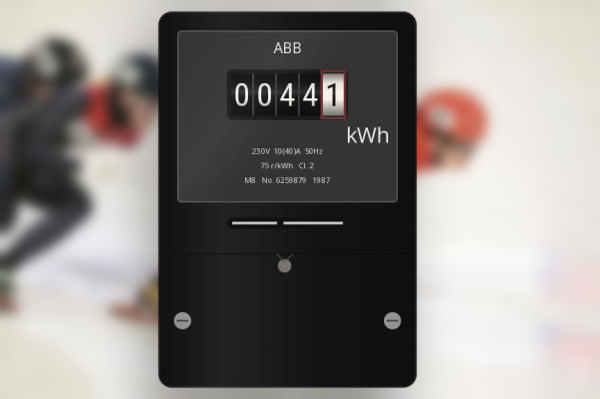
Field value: value=44.1 unit=kWh
